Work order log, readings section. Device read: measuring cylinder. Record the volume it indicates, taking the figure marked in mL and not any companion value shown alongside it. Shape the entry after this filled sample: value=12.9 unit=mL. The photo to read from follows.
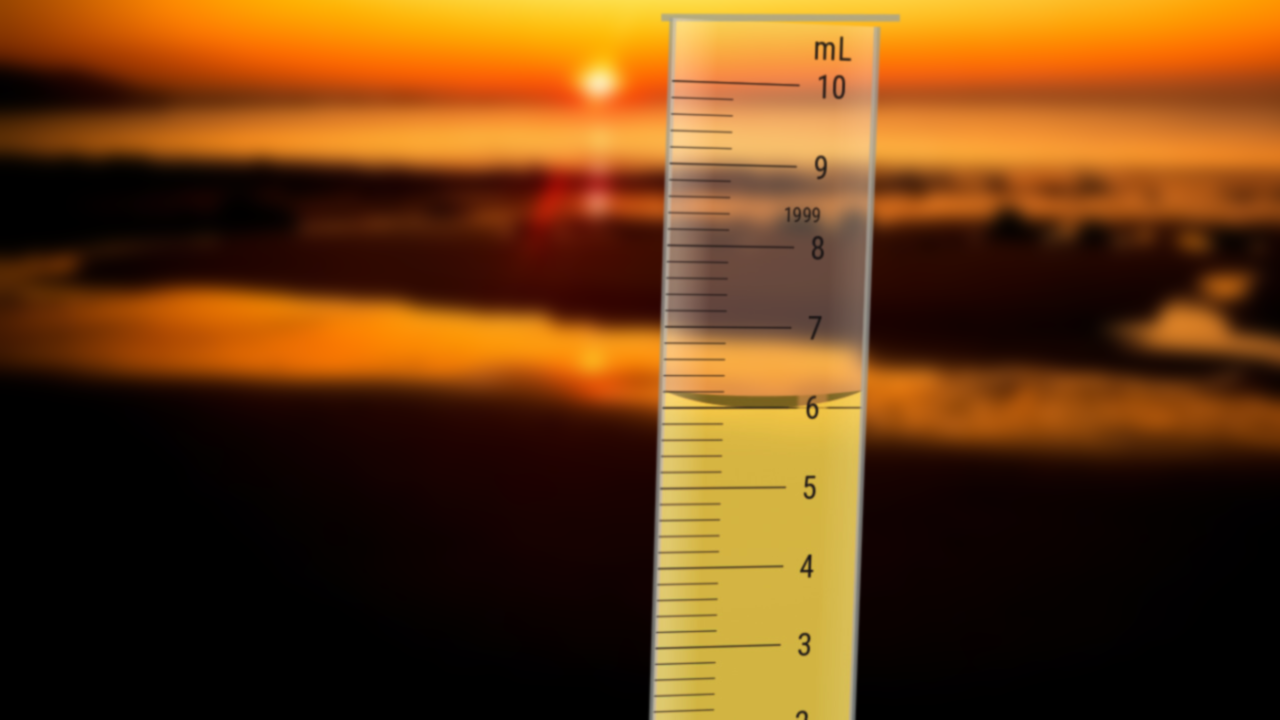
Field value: value=6 unit=mL
